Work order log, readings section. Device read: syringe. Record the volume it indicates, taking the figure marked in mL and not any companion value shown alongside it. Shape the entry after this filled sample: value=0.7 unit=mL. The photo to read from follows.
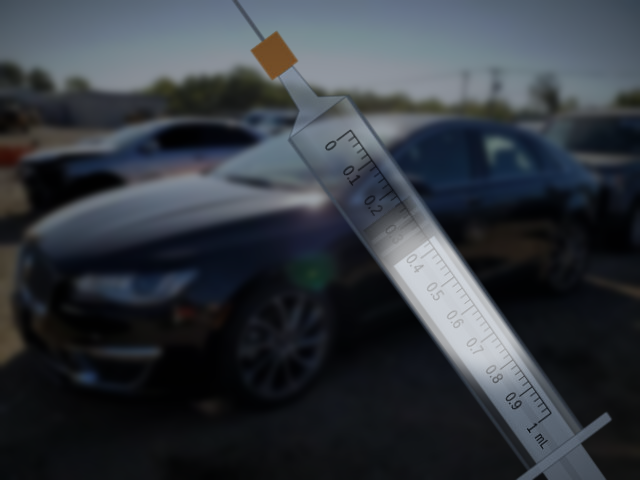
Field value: value=0.24 unit=mL
